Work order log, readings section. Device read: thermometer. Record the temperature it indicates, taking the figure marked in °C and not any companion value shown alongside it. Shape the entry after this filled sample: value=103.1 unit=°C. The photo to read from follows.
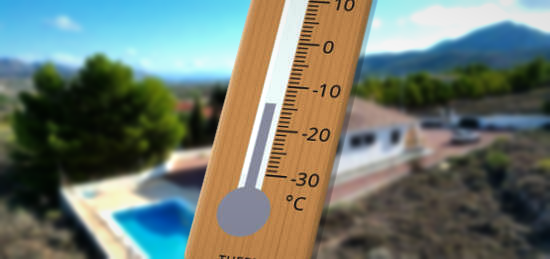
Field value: value=-14 unit=°C
